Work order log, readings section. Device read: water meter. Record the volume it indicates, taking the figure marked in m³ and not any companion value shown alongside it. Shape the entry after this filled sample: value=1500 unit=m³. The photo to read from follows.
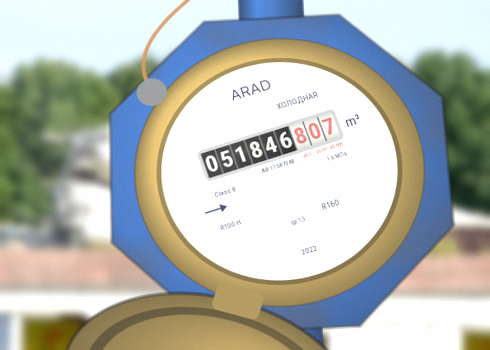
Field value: value=51846.807 unit=m³
